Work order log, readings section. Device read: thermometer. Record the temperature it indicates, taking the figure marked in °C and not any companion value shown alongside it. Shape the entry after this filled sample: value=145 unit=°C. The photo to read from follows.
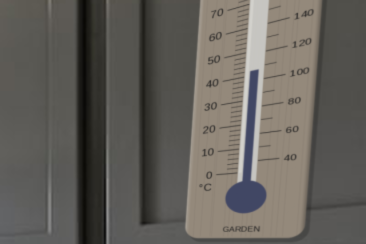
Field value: value=42 unit=°C
